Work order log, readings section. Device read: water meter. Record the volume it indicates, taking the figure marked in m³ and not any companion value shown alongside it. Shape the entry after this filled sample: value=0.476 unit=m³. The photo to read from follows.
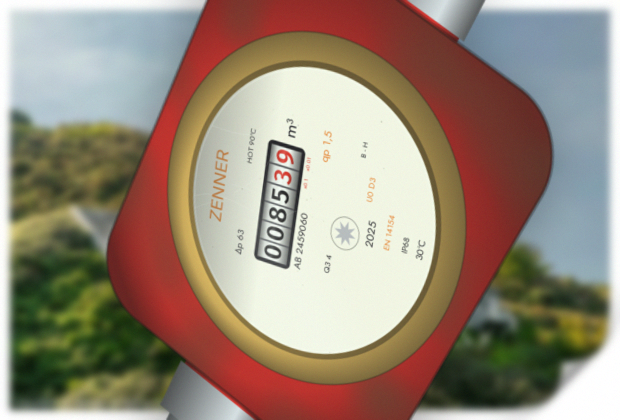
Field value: value=85.39 unit=m³
